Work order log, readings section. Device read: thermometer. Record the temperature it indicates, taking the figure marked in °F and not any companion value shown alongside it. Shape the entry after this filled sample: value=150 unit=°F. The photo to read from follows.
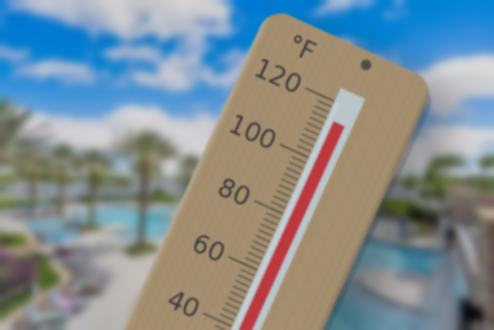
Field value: value=114 unit=°F
